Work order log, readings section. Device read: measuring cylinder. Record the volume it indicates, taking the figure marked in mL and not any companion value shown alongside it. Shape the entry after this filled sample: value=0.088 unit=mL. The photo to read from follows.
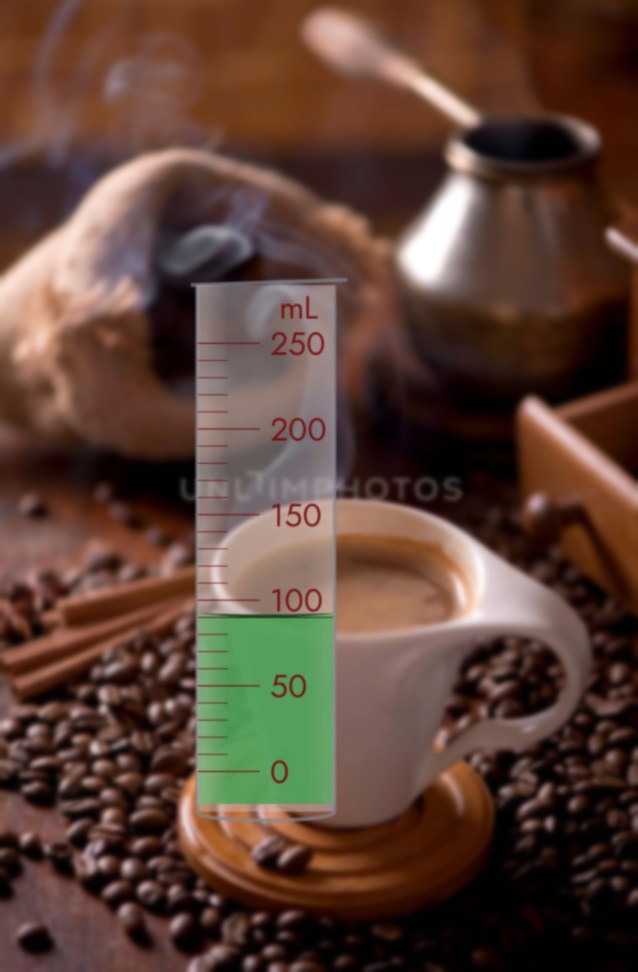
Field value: value=90 unit=mL
